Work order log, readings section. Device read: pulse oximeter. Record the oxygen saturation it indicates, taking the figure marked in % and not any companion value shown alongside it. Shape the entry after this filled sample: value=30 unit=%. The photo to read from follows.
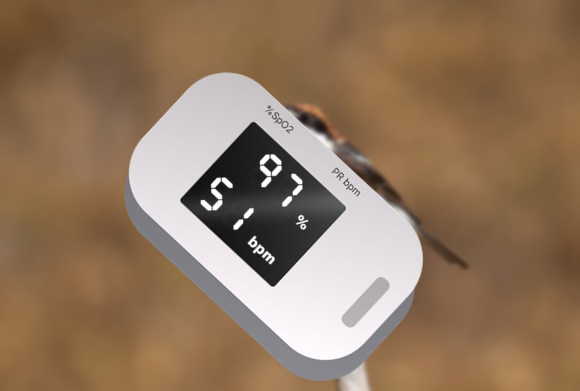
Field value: value=97 unit=%
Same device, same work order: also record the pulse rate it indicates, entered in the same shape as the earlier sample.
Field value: value=51 unit=bpm
